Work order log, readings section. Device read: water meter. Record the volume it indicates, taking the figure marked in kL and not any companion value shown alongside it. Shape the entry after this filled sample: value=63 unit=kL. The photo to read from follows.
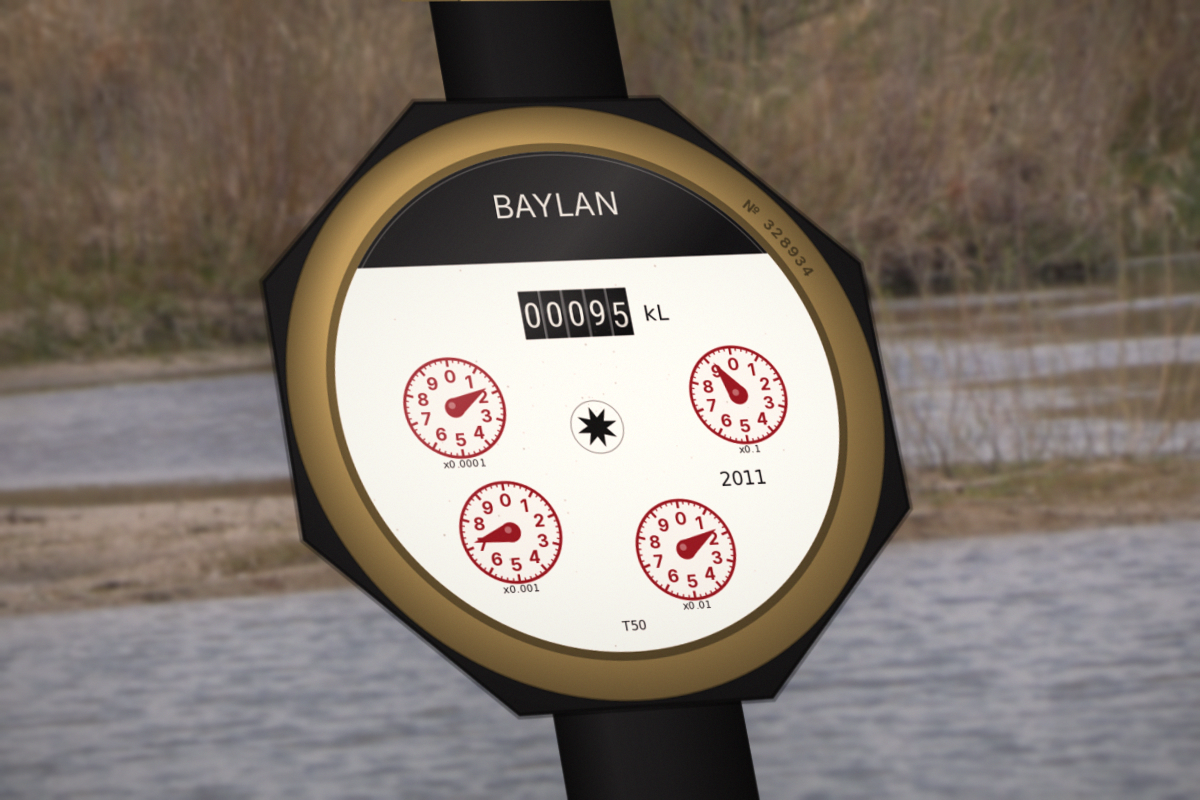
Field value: value=94.9171 unit=kL
